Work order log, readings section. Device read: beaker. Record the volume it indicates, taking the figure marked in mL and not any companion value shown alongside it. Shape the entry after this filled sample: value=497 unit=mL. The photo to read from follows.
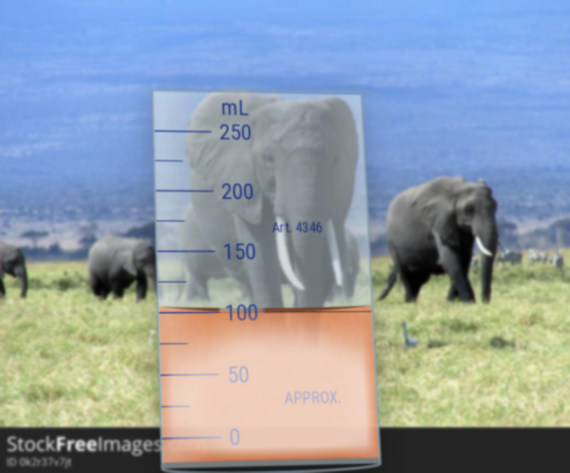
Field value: value=100 unit=mL
